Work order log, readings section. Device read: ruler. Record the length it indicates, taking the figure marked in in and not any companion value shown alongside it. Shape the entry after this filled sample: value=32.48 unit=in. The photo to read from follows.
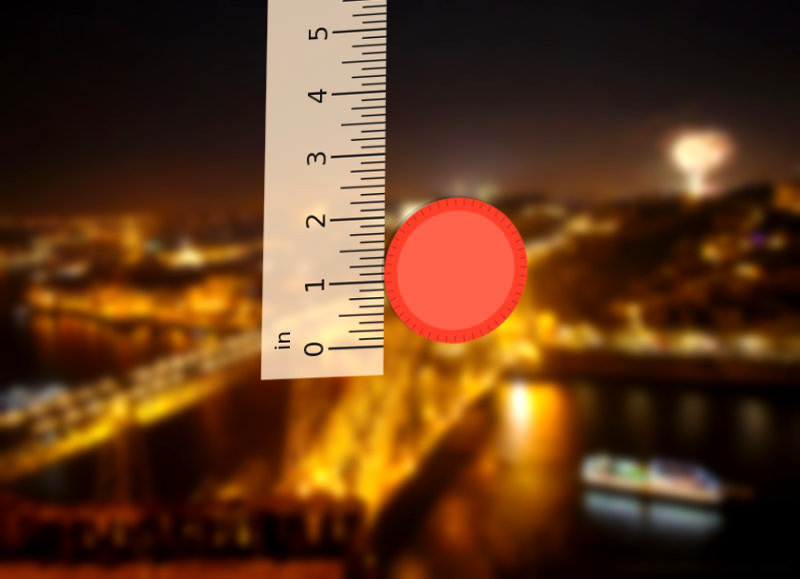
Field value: value=2.25 unit=in
